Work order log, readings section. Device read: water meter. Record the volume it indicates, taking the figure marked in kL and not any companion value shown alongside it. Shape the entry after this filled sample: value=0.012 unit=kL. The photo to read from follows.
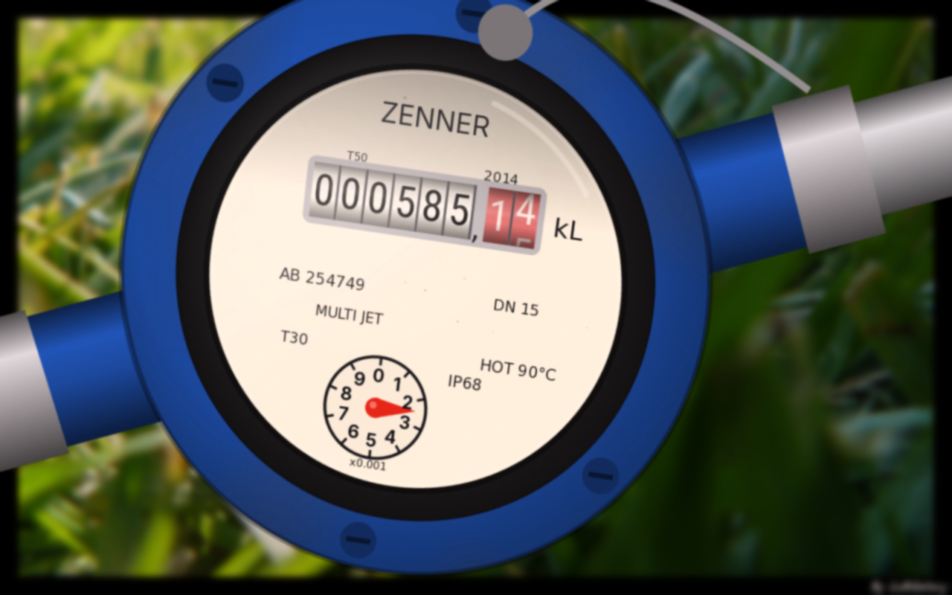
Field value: value=585.142 unit=kL
